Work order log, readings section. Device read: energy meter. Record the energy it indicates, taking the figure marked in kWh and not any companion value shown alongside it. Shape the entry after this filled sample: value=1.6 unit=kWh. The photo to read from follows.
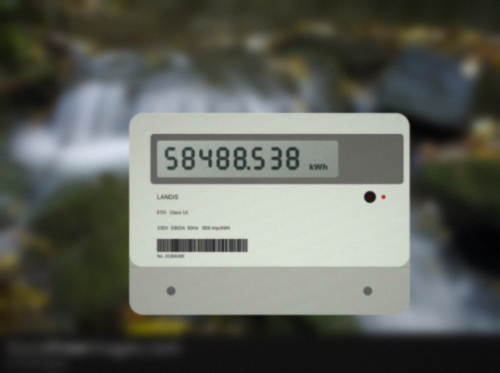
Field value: value=58488.538 unit=kWh
